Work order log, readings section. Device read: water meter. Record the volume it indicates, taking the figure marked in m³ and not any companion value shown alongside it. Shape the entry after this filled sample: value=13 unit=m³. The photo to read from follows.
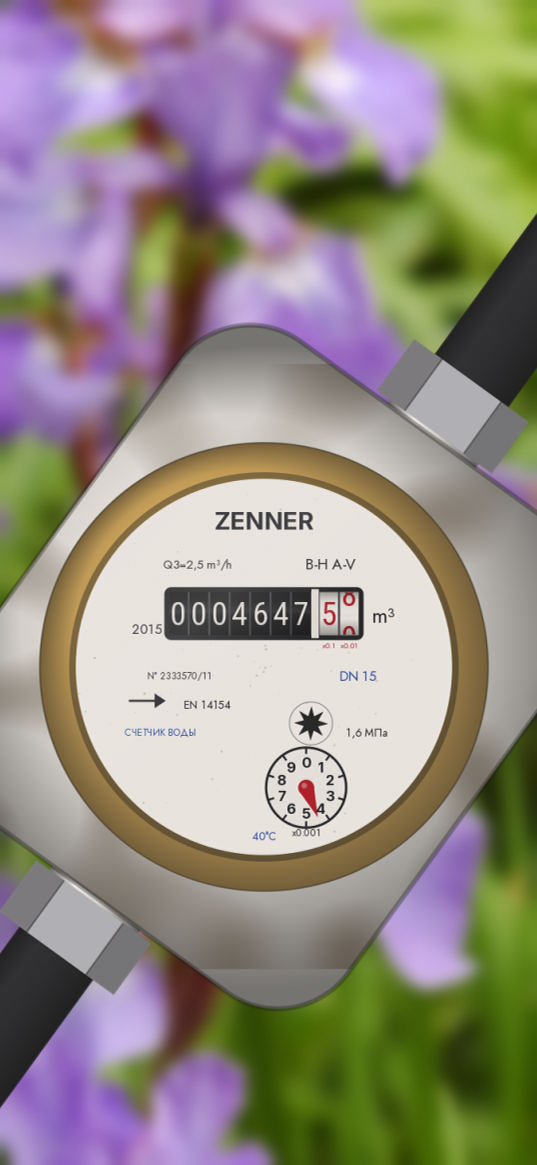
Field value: value=4647.584 unit=m³
